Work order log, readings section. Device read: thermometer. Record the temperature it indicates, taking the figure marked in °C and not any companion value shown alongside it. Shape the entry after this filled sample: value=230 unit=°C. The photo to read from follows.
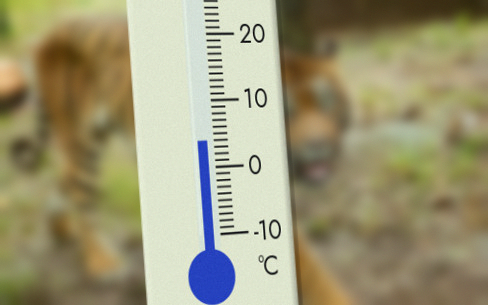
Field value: value=4 unit=°C
